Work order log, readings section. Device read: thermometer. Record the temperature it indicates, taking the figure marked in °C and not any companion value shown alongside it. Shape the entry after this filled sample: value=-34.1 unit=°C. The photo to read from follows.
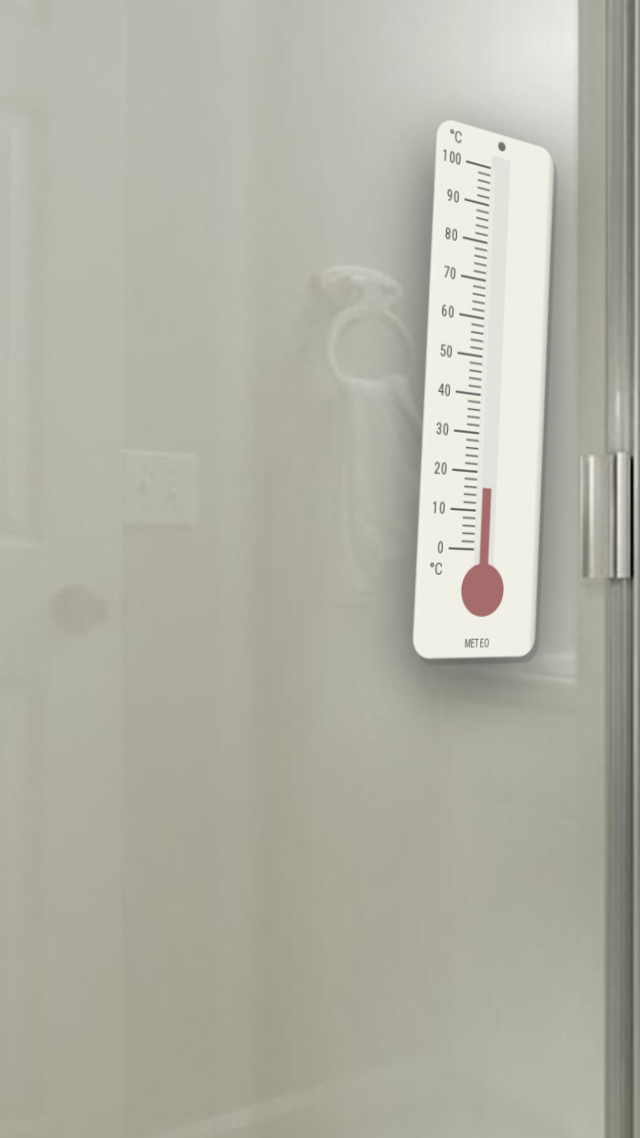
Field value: value=16 unit=°C
